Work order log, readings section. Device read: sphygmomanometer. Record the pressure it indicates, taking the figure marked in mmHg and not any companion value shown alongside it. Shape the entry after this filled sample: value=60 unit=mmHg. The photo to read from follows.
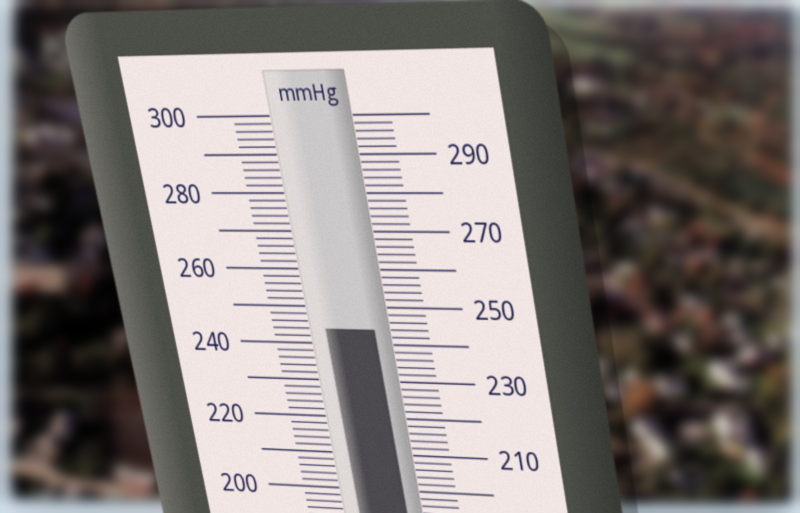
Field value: value=244 unit=mmHg
